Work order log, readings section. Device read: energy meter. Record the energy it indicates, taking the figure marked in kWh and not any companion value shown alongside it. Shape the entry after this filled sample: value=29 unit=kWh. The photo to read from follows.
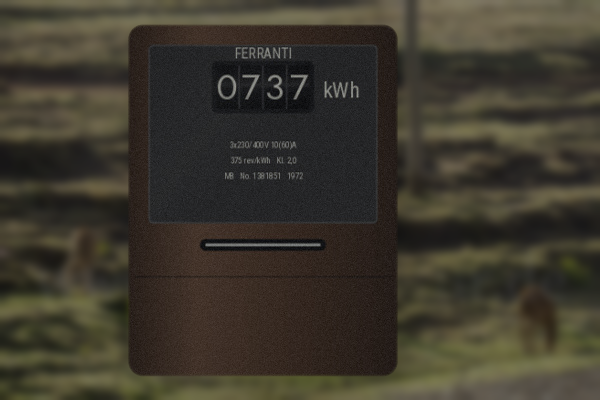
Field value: value=737 unit=kWh
